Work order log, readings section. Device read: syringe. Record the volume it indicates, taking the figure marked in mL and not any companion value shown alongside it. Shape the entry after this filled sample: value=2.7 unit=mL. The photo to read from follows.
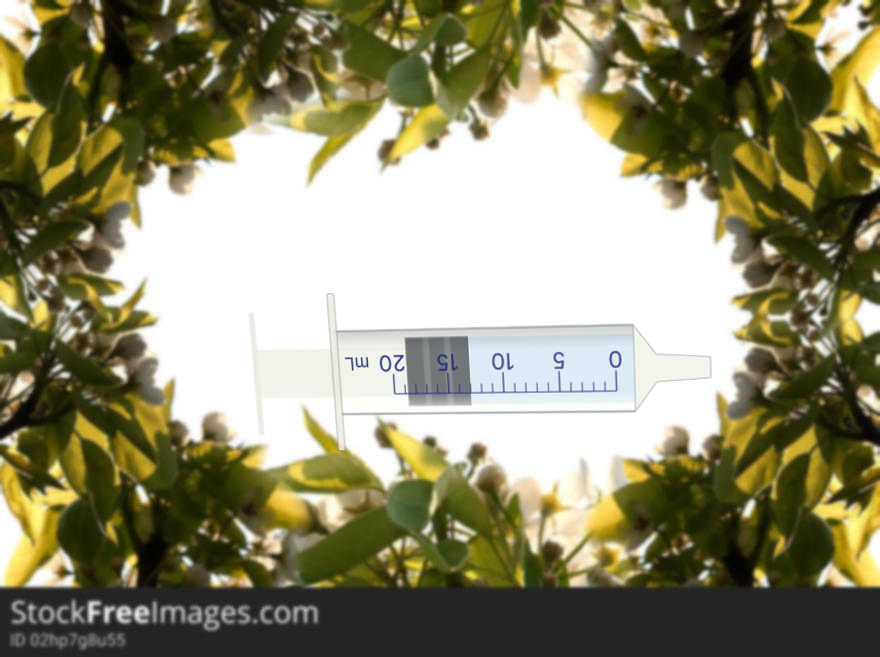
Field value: value=13 unit=mL
